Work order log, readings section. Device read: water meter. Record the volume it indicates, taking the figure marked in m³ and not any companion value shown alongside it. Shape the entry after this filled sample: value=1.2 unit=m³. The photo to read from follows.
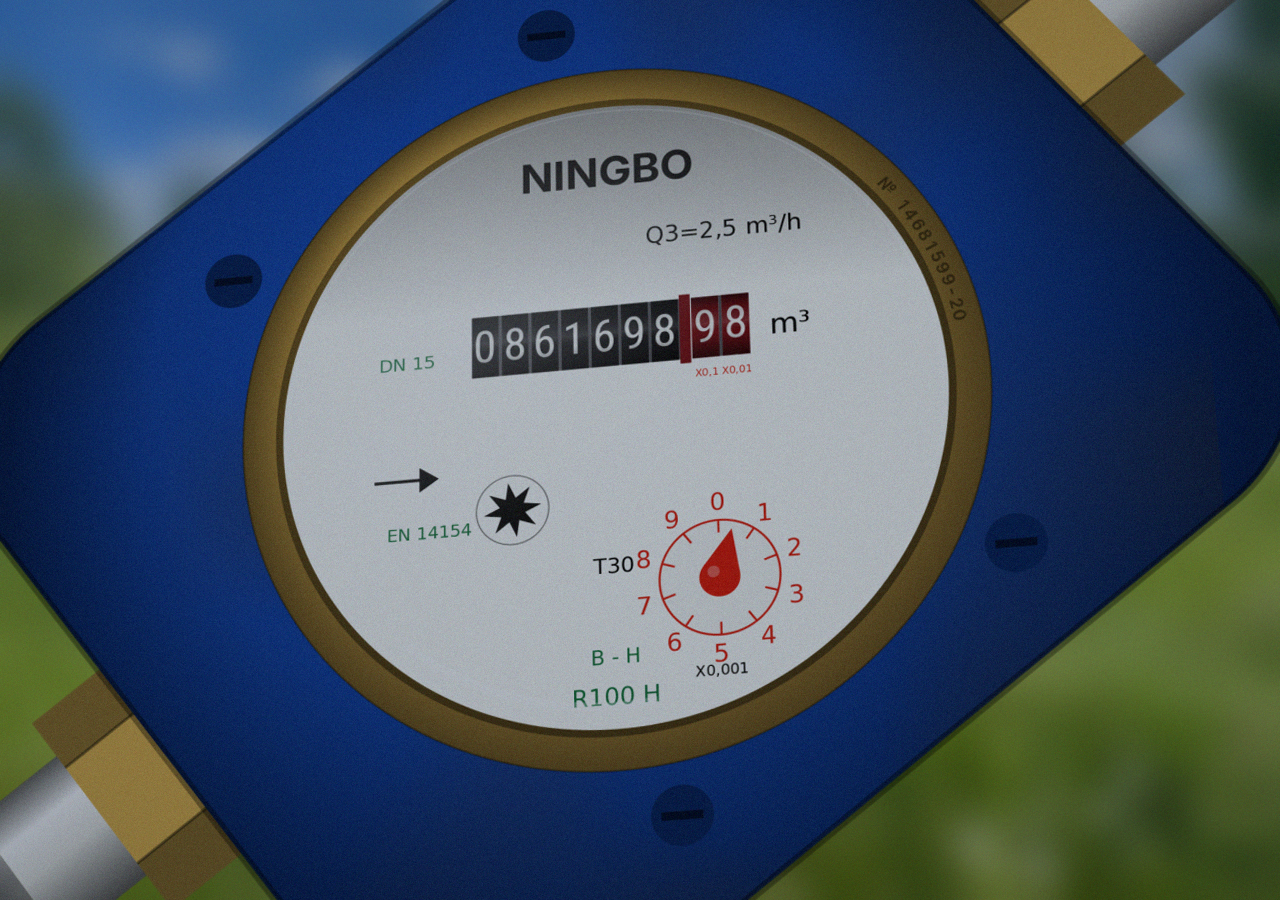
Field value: value=861698.980 unit=m³
